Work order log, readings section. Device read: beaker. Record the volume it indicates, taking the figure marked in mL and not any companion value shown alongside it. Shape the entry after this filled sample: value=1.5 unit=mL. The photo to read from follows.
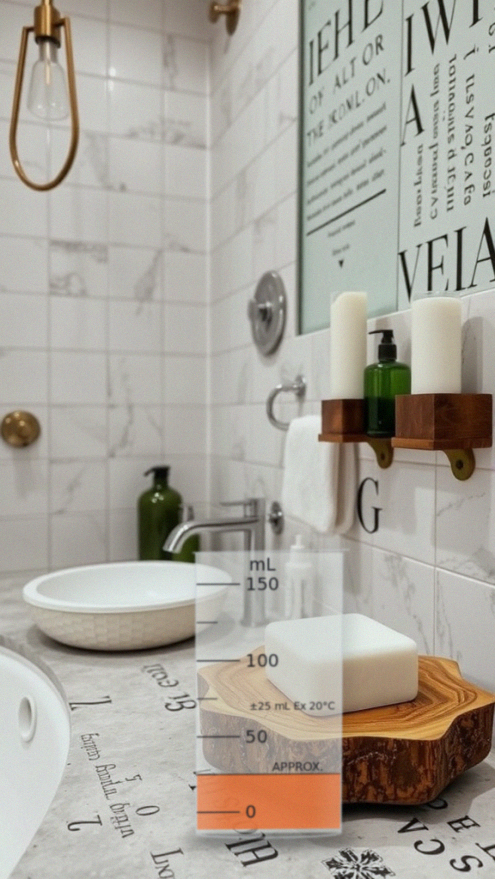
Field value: value=25 unit=mL
